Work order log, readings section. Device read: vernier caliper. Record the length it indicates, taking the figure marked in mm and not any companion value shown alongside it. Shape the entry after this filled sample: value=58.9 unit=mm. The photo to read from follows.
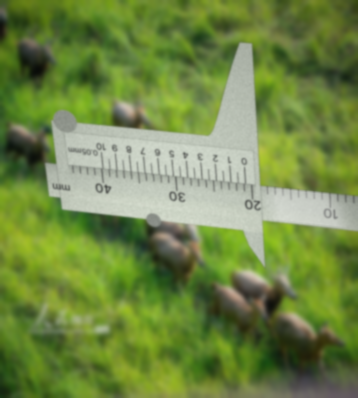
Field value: value=20.8 unit=mm
